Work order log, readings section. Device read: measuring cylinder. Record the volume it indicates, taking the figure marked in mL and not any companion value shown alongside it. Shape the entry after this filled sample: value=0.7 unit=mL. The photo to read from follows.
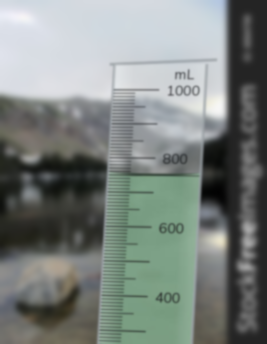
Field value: value=750 unit=mL
